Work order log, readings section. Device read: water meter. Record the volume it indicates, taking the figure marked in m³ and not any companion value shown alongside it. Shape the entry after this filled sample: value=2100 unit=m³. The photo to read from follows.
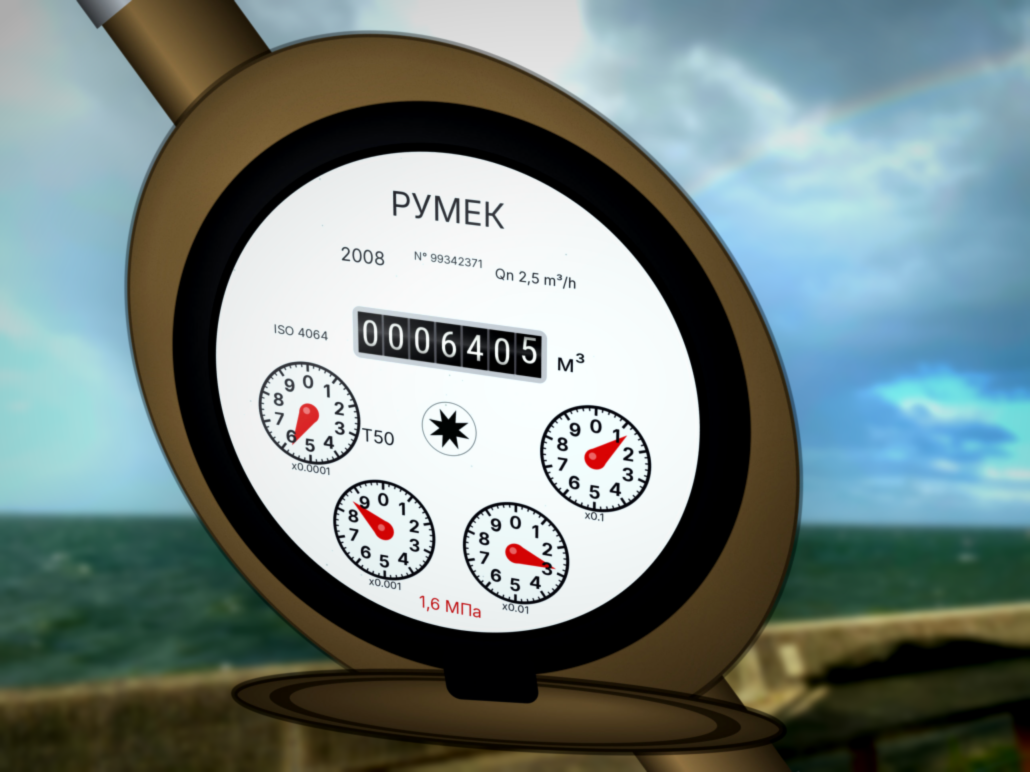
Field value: value=6405.1285 unit=m³
